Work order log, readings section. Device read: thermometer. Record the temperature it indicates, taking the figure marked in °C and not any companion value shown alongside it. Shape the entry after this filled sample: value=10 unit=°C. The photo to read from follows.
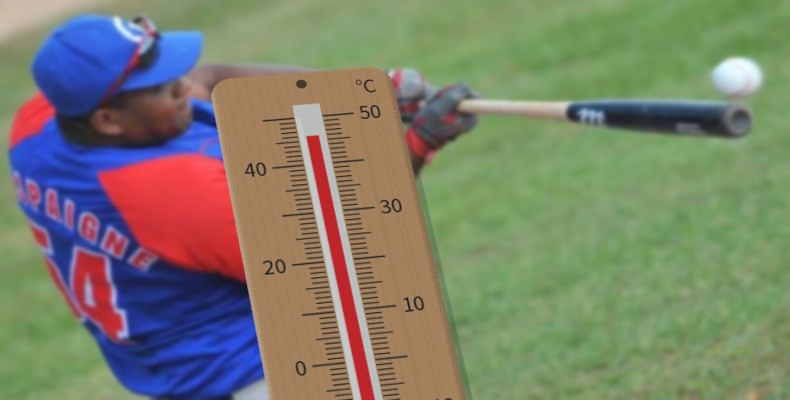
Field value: value=46 unit=°C
